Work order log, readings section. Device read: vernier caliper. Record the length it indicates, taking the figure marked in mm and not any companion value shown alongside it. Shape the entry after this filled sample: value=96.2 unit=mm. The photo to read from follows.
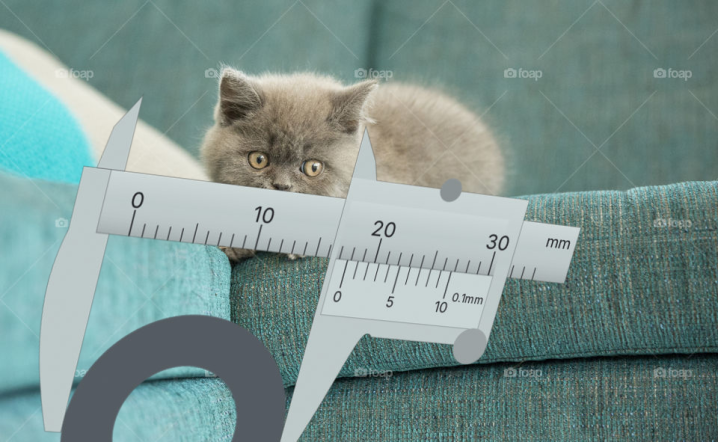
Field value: value=17.7 unit=mm
